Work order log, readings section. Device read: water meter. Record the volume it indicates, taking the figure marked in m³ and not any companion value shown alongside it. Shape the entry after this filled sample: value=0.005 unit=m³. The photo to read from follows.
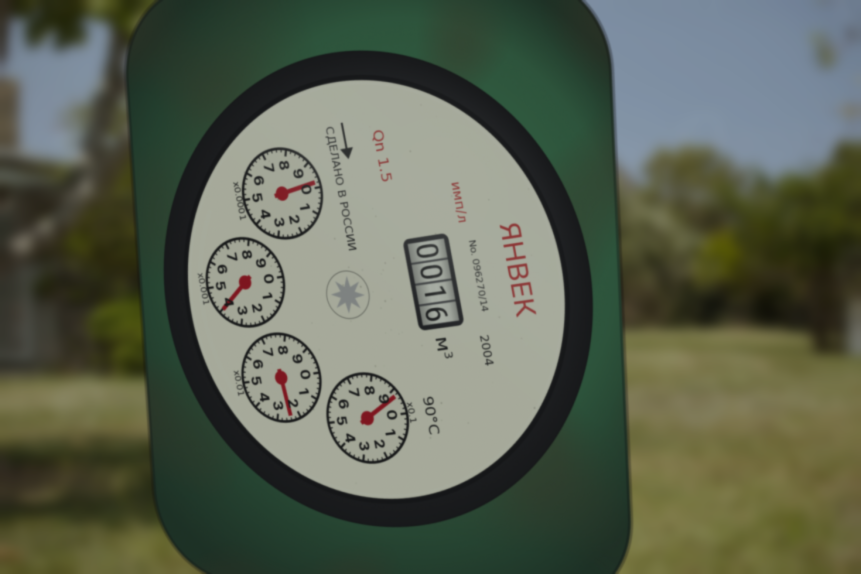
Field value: value=15.9239 unit=m³
